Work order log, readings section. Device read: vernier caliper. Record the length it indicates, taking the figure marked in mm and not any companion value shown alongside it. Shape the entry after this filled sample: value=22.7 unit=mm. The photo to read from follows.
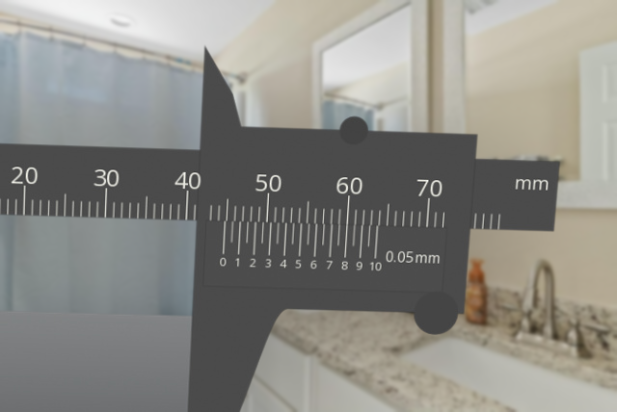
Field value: value=44.8 unit=mm
